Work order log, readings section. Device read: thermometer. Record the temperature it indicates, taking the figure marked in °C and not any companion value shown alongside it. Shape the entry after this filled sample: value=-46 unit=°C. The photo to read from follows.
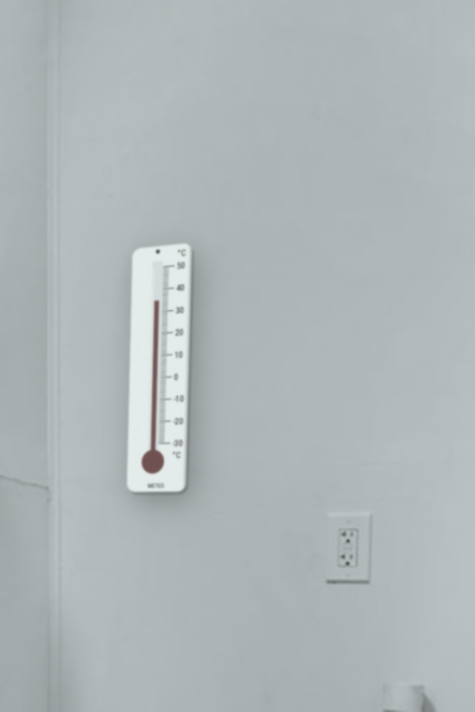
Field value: value=35 unit=°C
